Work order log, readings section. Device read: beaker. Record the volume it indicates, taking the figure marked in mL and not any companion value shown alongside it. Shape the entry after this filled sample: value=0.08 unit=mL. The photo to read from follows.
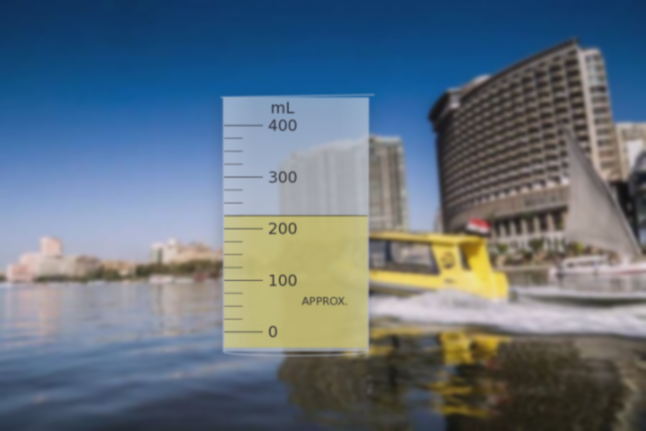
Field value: value=225 unit=mL
